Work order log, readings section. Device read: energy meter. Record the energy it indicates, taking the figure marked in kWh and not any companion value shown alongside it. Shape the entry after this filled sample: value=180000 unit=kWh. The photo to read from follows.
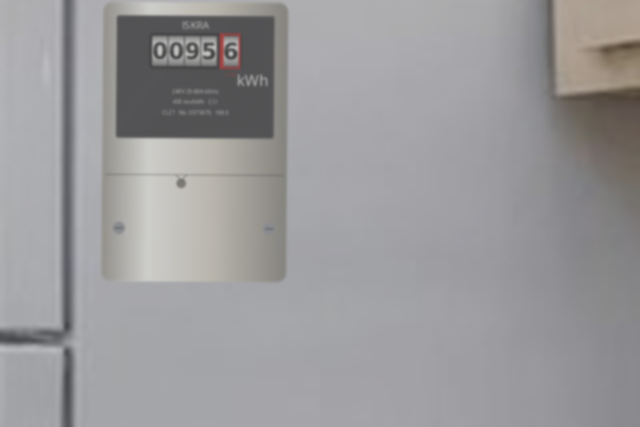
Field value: value=95.6 unit=kWh
